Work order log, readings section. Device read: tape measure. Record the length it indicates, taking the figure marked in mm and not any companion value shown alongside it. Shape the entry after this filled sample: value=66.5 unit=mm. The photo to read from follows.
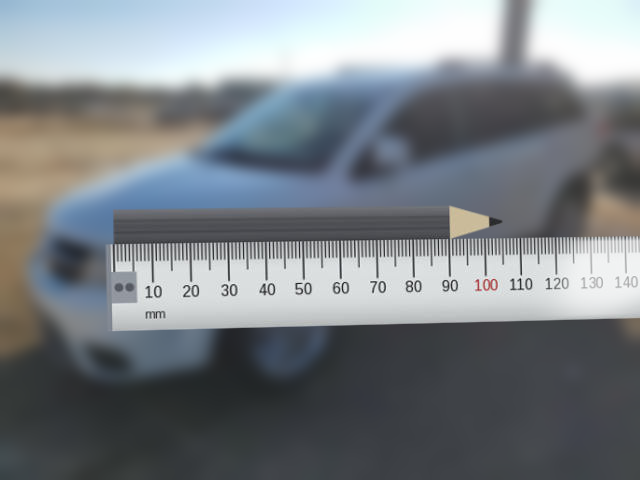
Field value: value=105 unit=mm
